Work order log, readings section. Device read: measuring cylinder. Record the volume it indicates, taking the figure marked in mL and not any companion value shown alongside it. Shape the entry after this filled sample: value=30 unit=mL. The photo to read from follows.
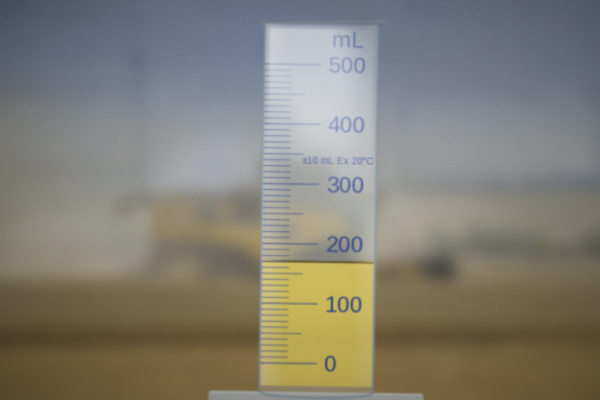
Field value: value=170 unit=mL
